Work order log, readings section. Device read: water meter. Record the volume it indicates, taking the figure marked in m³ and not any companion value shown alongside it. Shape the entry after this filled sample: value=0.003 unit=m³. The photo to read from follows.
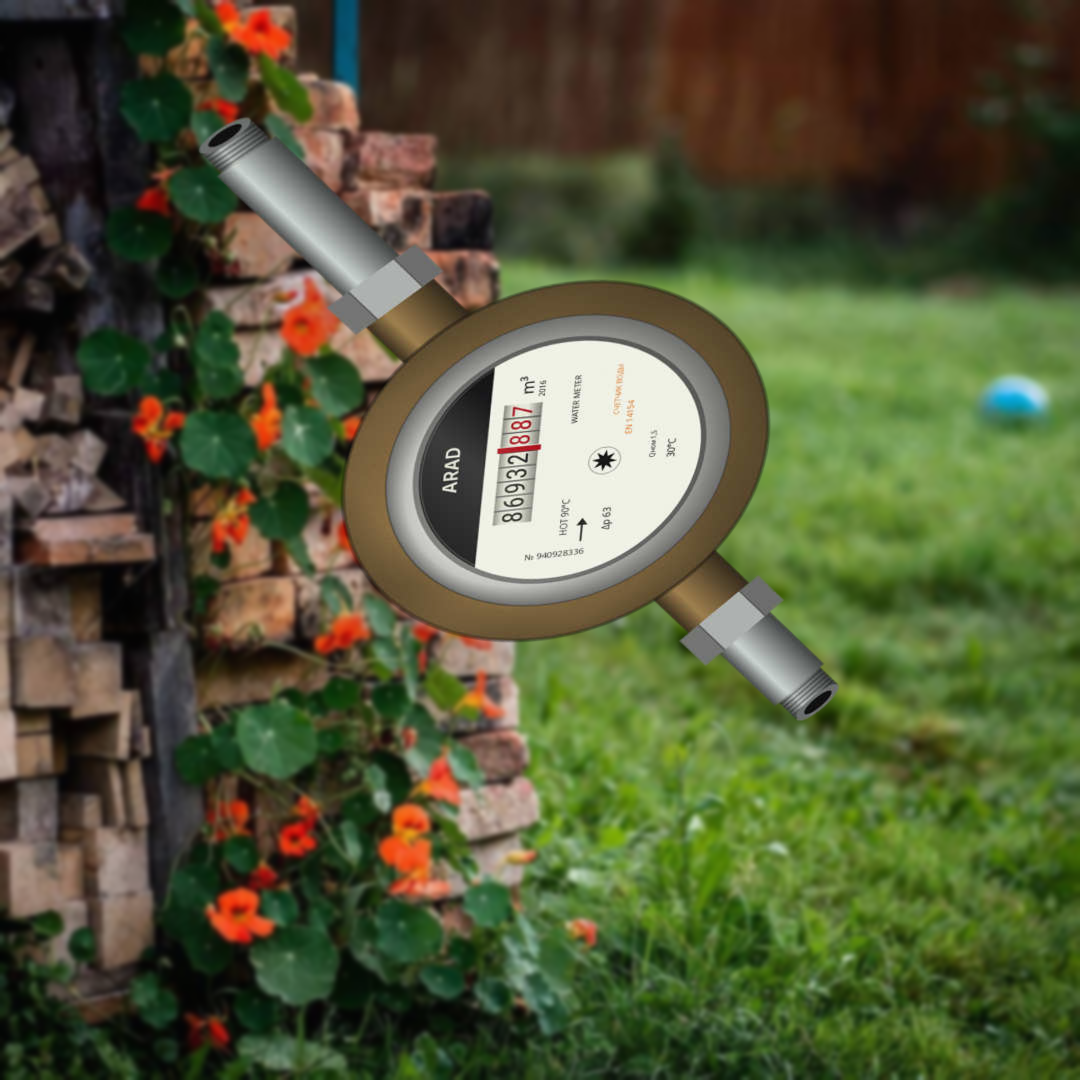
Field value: value=86932.887 unit=m³
